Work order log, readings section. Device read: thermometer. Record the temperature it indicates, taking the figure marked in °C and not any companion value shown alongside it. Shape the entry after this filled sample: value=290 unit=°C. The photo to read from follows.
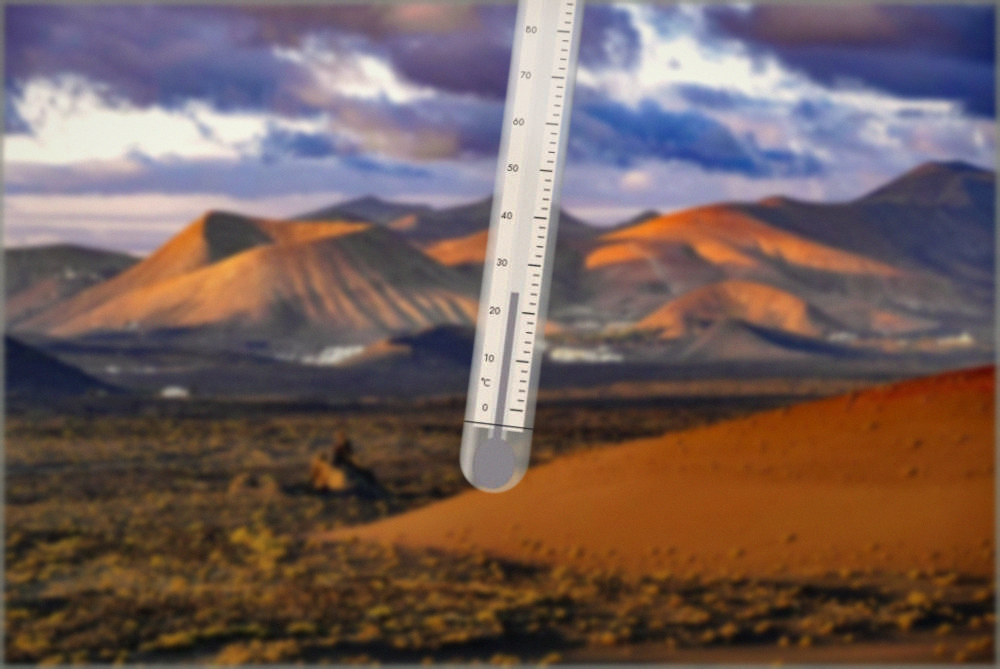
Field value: value=24 unit=°C
